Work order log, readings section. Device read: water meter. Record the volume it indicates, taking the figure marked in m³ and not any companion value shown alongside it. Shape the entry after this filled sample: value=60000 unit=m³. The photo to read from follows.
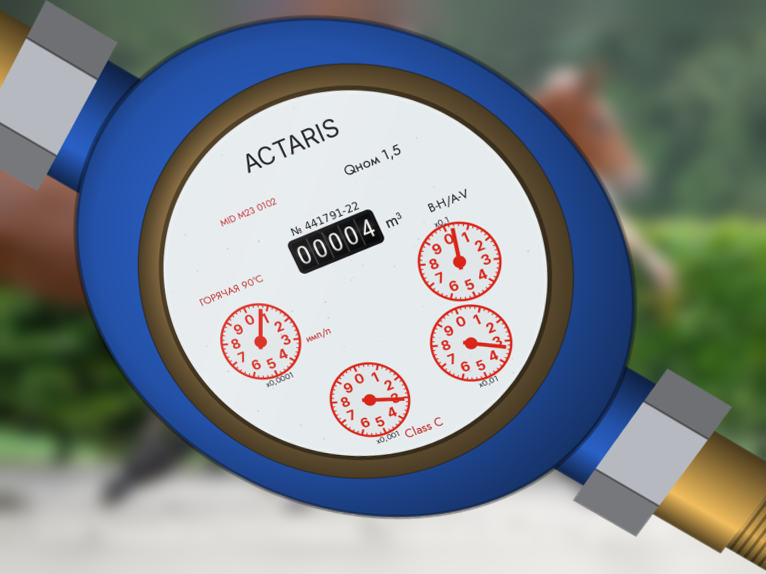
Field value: value=4.0330 unit=m³
